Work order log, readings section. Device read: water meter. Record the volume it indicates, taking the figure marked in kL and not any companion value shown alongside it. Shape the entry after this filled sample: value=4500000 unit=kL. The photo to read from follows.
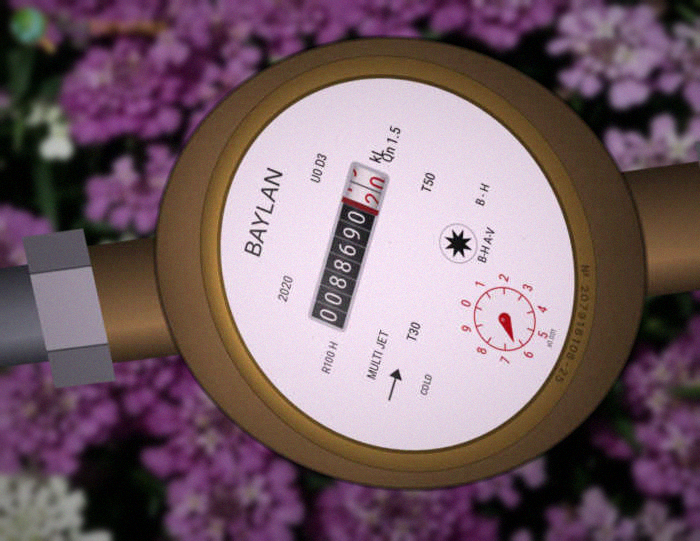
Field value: value=88690.196 unit=kL
